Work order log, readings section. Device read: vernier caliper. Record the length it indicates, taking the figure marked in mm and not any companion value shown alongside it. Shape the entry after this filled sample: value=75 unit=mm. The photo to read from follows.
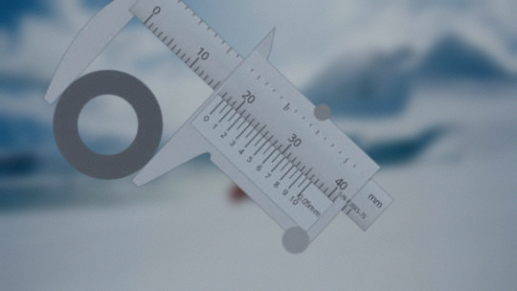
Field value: value=17.4 unit=mm
